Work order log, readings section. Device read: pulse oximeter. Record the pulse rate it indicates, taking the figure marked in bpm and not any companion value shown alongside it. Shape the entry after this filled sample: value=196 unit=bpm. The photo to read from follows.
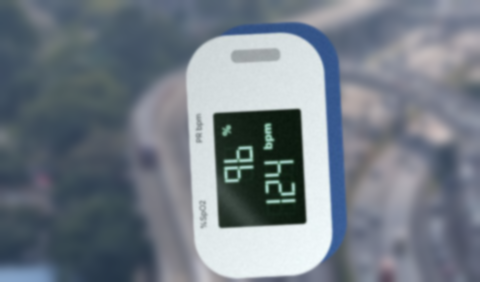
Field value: value=124 unit=bpm
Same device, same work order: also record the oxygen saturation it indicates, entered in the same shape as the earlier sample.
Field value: value=96 unit=%
